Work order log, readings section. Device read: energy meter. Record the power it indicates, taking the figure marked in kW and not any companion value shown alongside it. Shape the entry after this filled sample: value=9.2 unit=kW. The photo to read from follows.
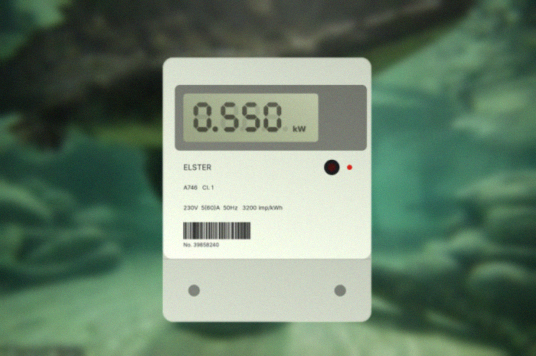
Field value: value=0.550 unit=kW
